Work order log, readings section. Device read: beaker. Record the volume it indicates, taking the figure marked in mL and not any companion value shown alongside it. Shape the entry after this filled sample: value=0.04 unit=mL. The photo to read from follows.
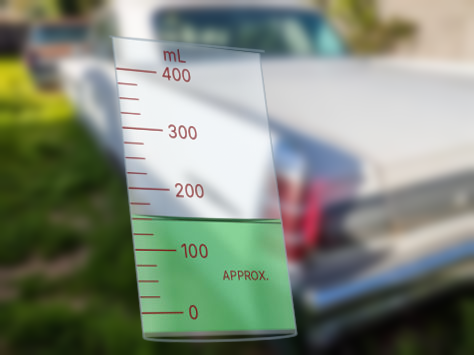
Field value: value=150 unit=mL
